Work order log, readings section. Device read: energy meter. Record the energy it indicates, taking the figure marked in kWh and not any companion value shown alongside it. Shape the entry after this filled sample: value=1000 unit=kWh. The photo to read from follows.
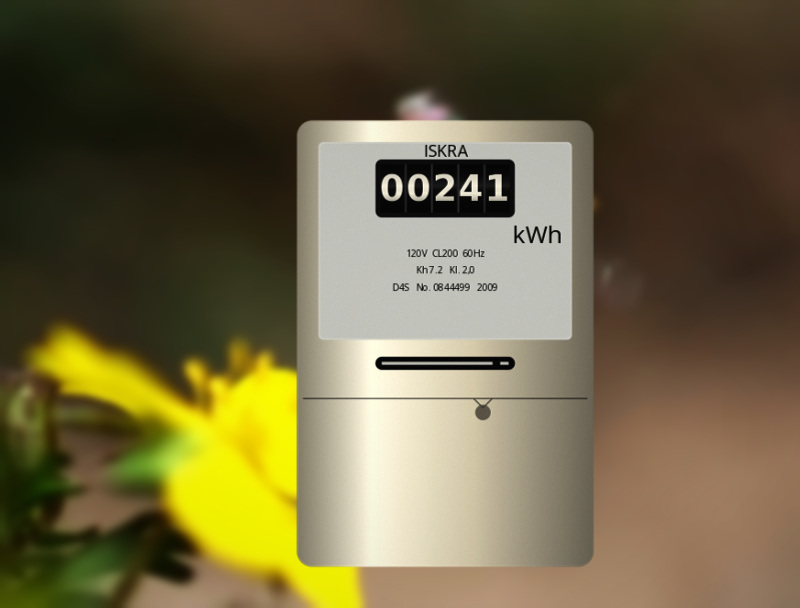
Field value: value=241 unit=kWh
